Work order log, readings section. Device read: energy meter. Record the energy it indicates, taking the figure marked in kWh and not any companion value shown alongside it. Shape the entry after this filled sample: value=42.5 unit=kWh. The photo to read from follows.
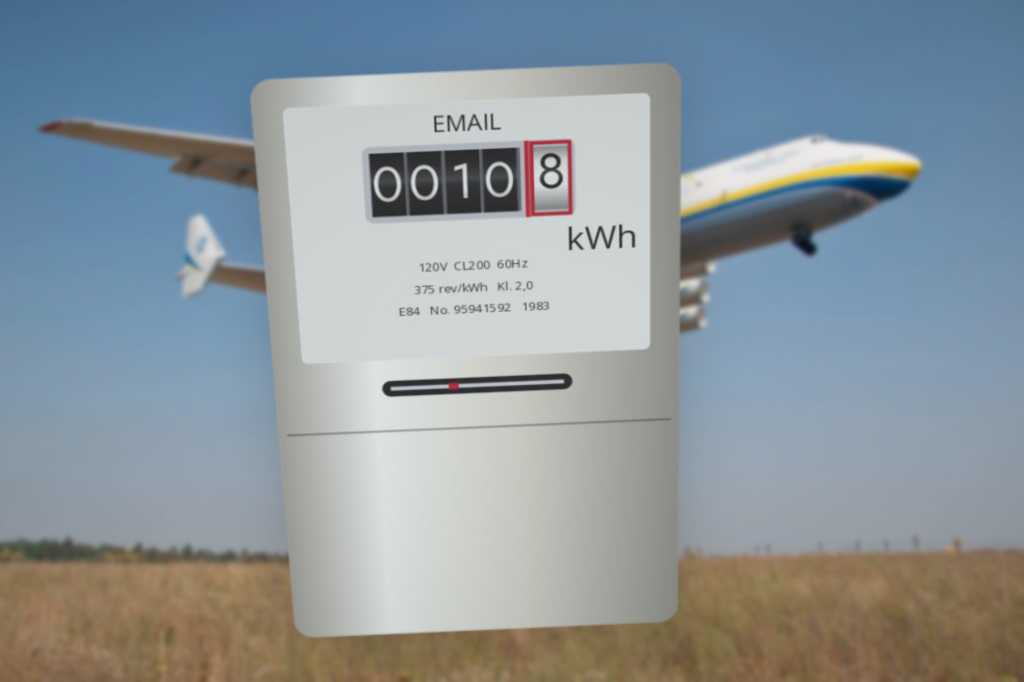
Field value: value=10.8 unit=kWh
